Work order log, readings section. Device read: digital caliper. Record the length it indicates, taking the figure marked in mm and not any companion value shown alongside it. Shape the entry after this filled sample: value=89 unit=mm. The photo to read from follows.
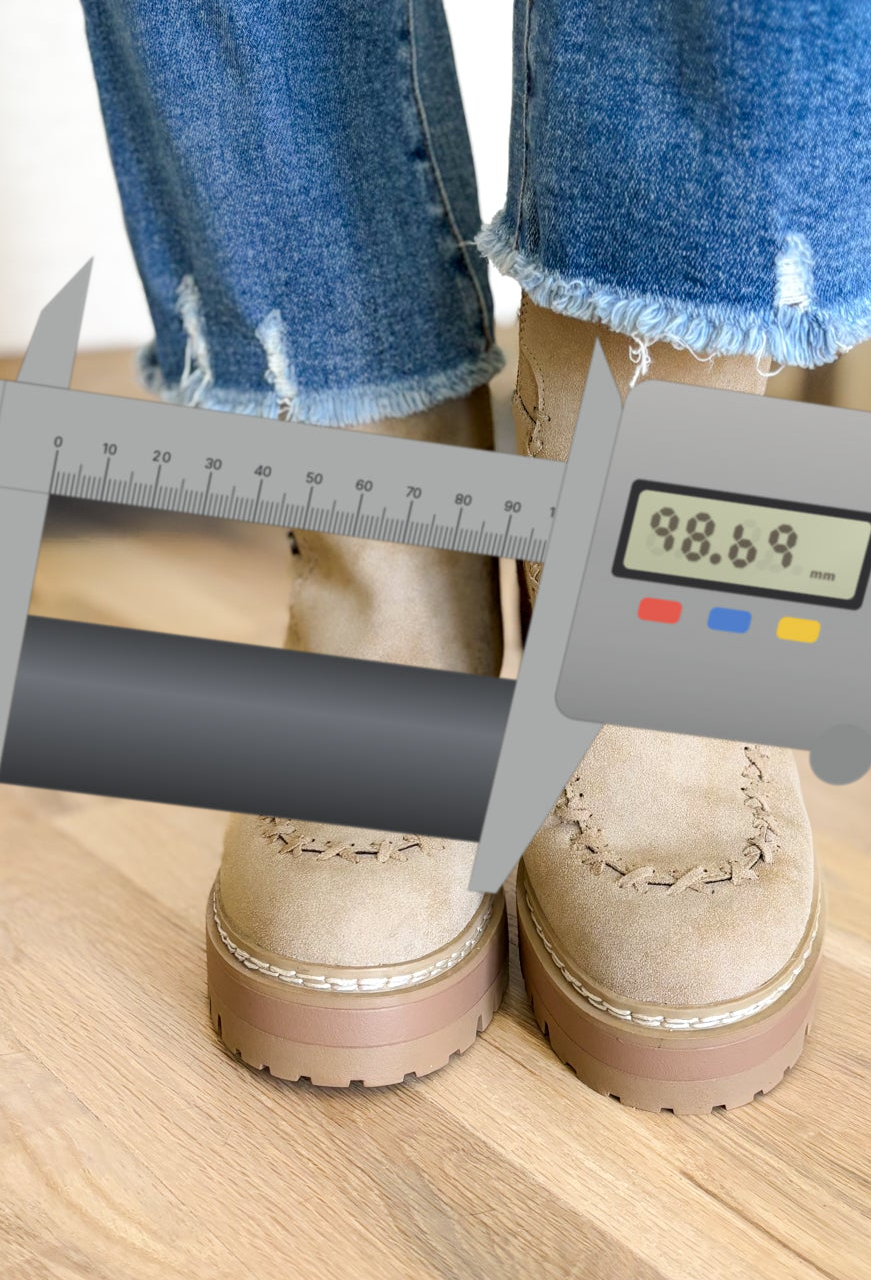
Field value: value=98.69 unit=mm
